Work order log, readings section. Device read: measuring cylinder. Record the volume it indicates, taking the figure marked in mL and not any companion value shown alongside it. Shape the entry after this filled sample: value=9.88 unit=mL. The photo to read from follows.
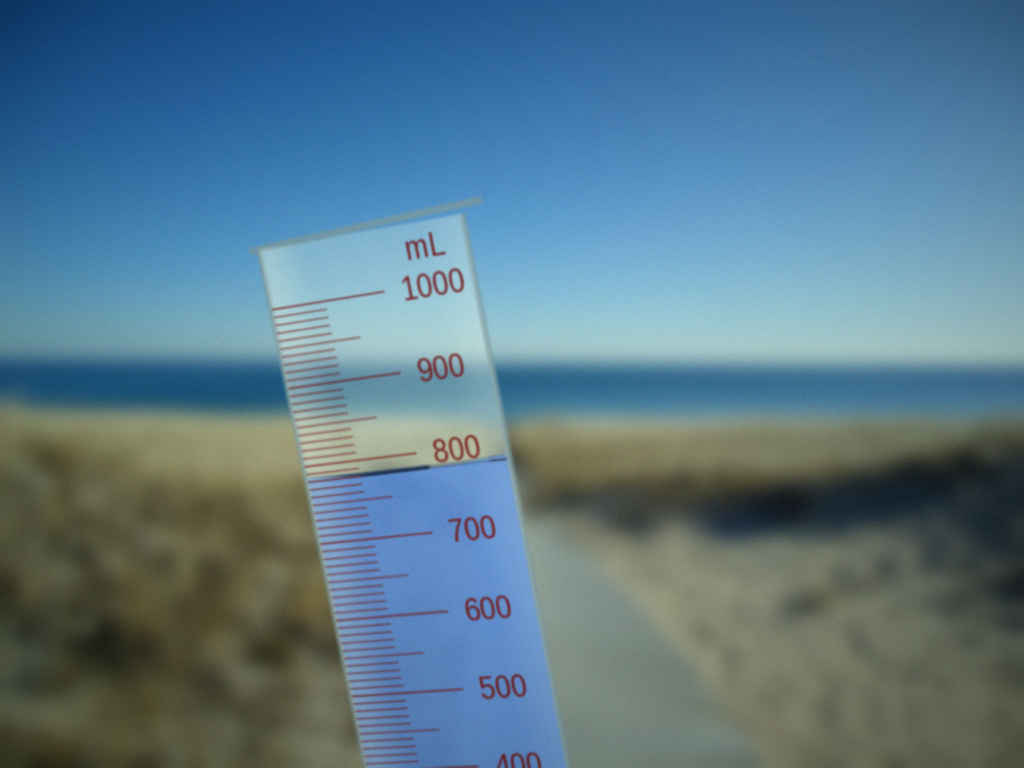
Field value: value=780 unit=mL
